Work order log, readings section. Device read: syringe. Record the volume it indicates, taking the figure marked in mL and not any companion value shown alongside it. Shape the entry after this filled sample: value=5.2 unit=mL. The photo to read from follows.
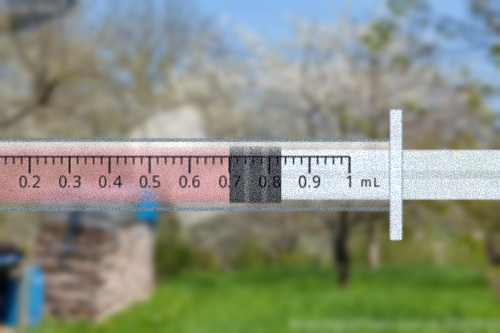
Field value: value=0.7 unit=mL
